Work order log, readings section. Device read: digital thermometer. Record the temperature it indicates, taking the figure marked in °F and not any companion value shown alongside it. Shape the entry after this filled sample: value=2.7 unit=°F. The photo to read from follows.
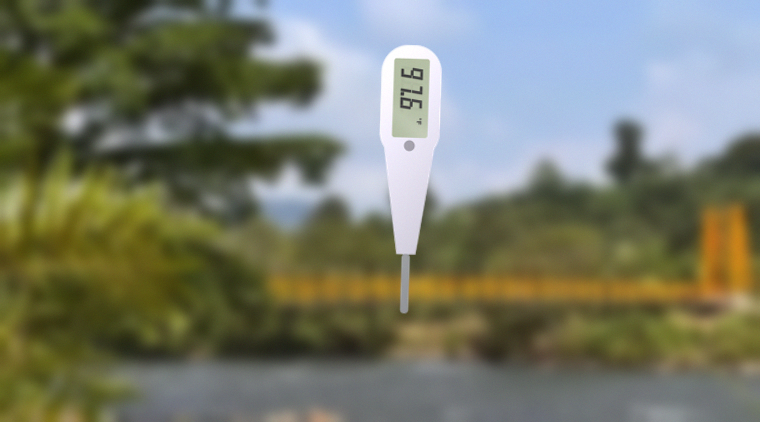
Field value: value=97.6 unit=°F
